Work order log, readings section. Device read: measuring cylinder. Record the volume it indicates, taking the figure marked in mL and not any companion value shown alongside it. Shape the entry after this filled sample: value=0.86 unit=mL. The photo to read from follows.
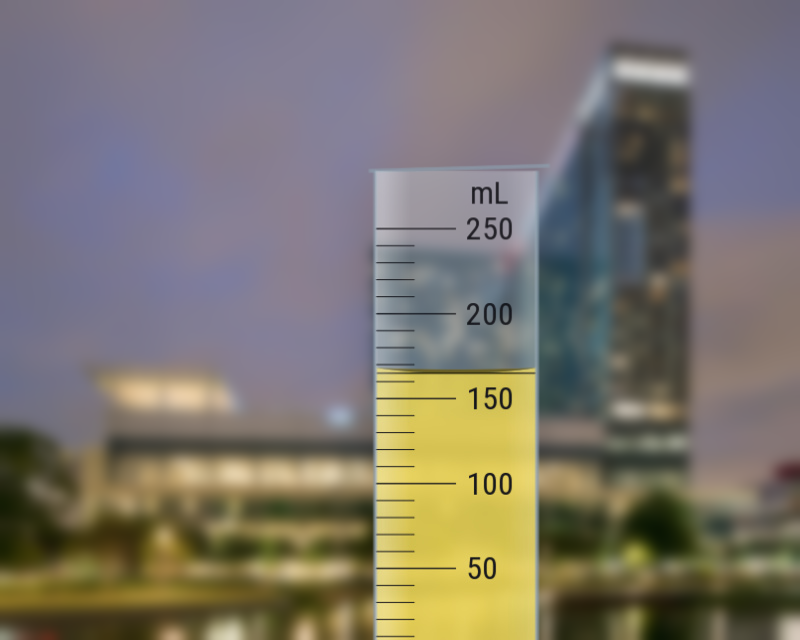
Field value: value=165 unit=mL
